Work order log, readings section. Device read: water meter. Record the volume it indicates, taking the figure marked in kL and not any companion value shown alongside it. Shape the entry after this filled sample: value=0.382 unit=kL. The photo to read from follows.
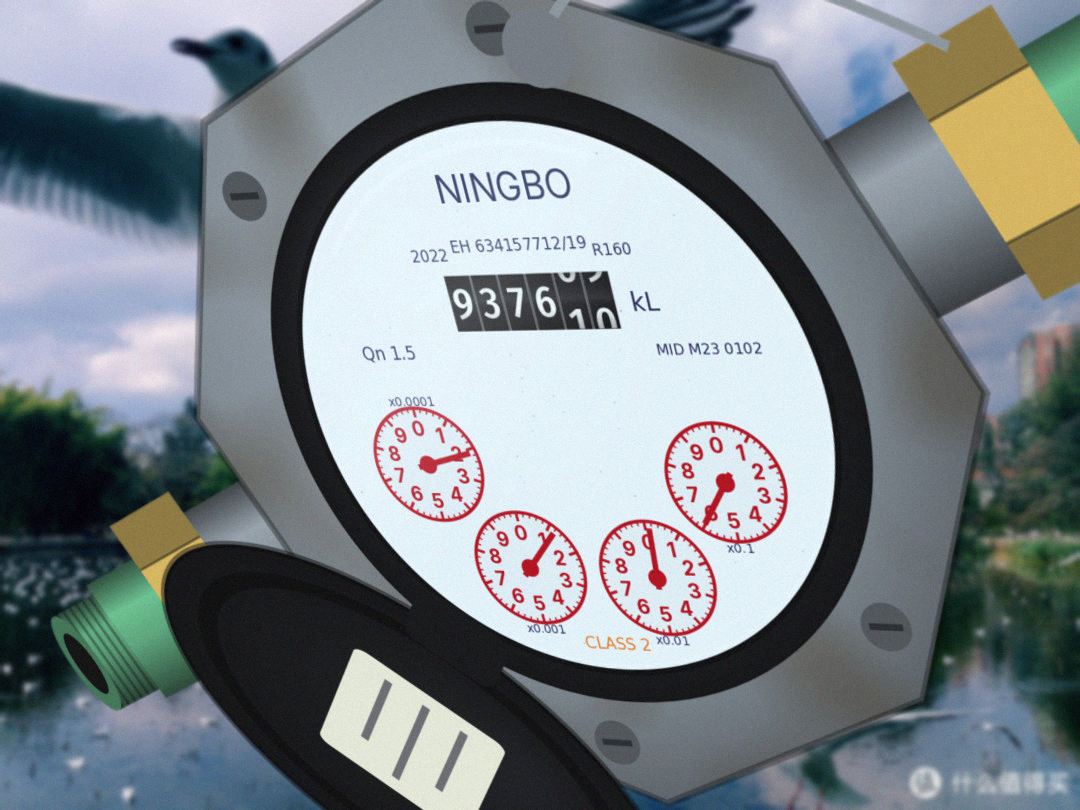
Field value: value=937609.6012 unit=kL
